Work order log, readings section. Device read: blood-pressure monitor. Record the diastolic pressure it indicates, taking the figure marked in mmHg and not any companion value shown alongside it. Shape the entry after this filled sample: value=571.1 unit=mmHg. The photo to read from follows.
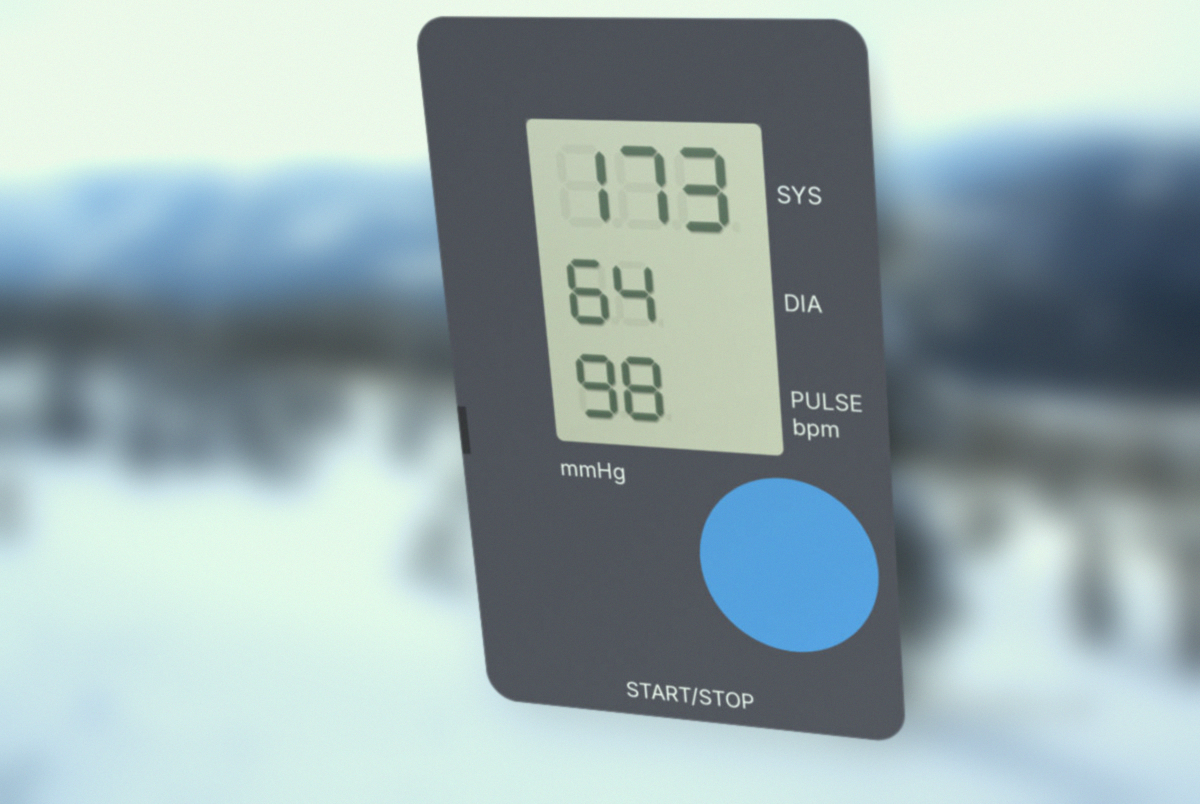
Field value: value=64 unit=mmHg
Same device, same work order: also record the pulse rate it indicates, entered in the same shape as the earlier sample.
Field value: value=98 unit=bpm
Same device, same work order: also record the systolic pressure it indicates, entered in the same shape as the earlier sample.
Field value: value=173 unit=mmHg
